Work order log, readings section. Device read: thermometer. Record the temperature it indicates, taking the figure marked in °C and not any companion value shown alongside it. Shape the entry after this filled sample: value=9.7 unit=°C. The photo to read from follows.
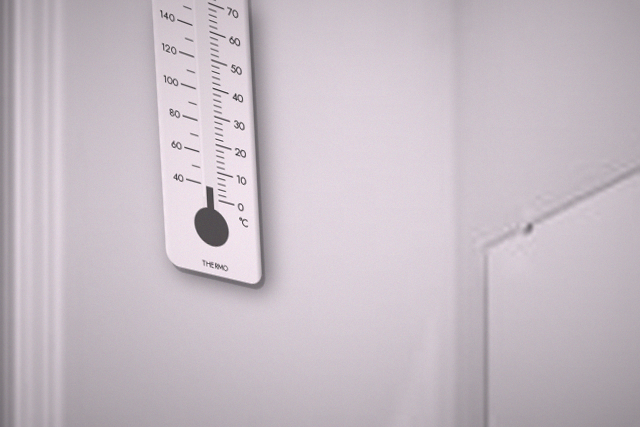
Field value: value=4 unit=°C
